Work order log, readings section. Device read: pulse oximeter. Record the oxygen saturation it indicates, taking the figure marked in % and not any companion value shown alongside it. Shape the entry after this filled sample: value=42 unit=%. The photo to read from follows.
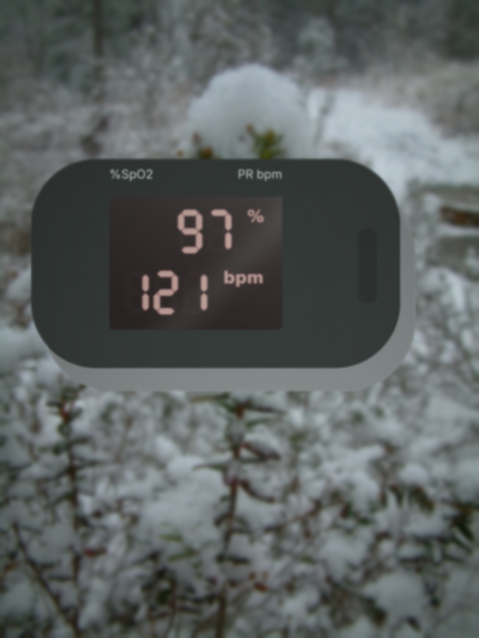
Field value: value=97 unit=%
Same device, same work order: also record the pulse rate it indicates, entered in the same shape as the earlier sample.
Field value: value=121 unit=bpm
